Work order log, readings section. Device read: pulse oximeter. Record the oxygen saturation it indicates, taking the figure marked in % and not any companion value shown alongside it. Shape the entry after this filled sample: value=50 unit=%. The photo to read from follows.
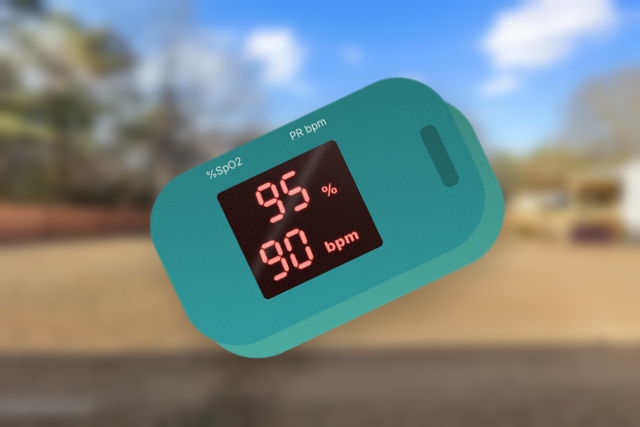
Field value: value=95 unit=%
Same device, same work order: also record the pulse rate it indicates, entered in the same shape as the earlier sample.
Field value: value=90 unit=bpm
